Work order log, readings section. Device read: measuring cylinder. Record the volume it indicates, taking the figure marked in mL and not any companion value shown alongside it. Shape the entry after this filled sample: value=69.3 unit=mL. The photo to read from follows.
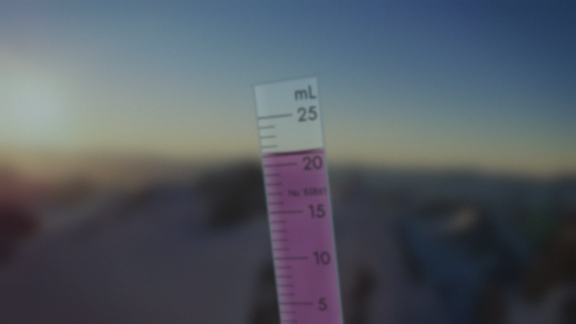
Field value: value=21 unit=mL
